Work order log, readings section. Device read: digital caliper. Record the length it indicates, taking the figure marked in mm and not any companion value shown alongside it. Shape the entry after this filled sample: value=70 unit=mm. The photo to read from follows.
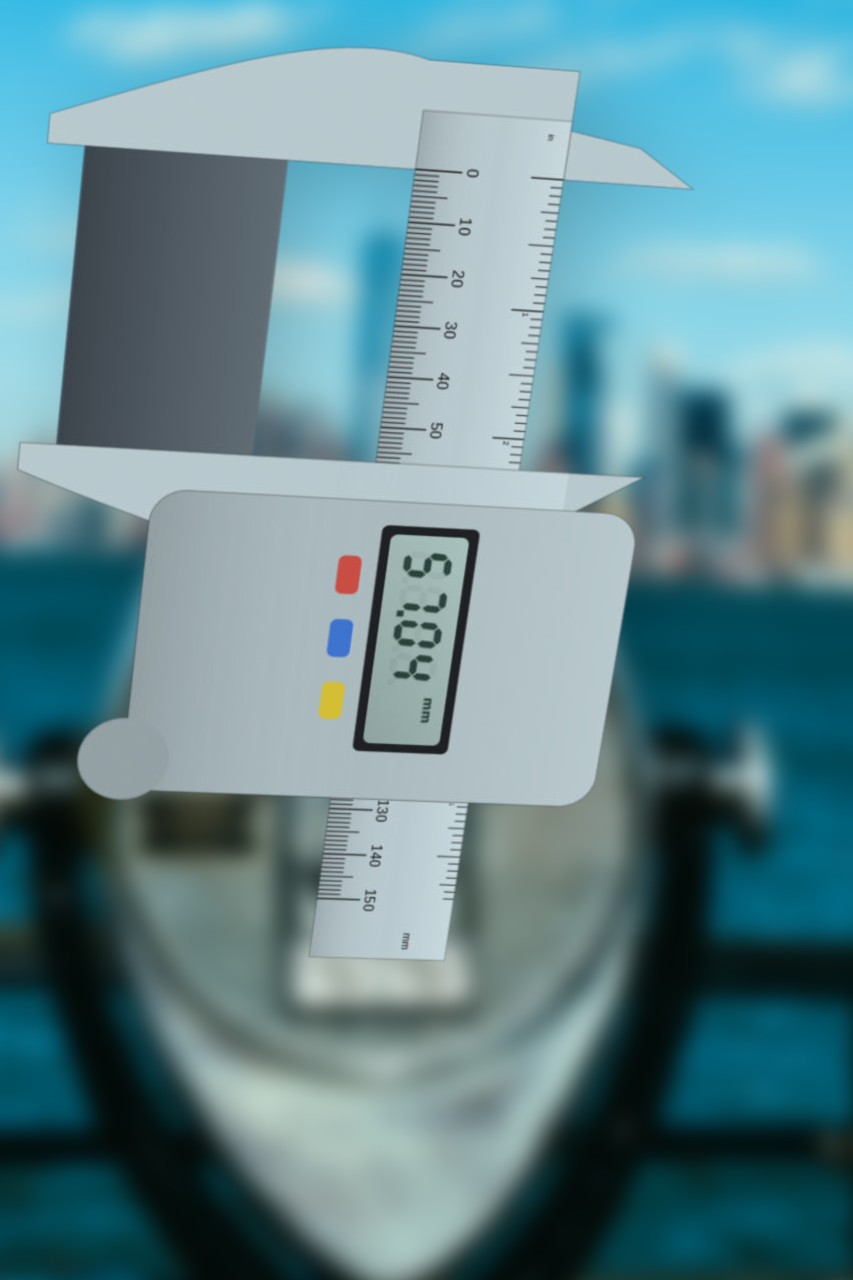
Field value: value=57.04 unit=mm
